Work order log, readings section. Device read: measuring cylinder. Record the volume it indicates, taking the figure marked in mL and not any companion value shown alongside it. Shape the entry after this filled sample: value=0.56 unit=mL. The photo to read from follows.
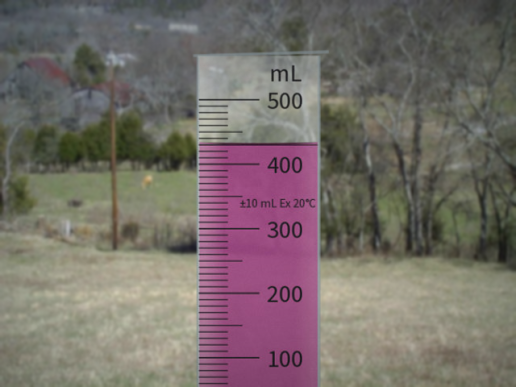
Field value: value=430 unit=mL
